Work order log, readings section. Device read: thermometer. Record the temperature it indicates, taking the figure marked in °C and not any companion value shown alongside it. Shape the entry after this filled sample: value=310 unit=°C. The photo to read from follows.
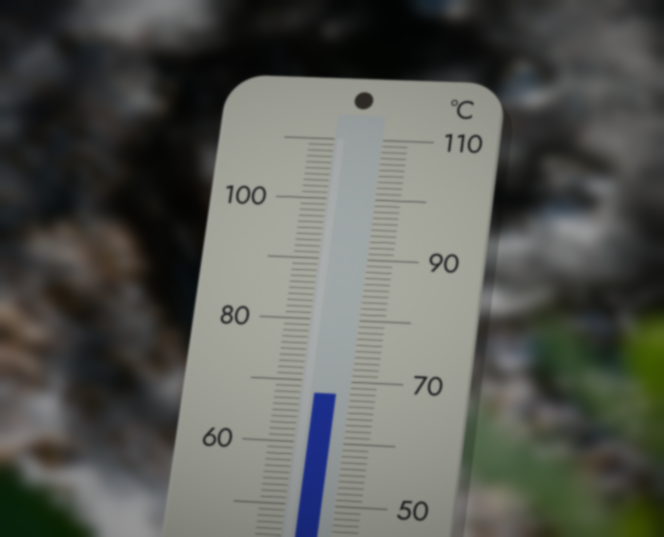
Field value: value=68 unit=°C
